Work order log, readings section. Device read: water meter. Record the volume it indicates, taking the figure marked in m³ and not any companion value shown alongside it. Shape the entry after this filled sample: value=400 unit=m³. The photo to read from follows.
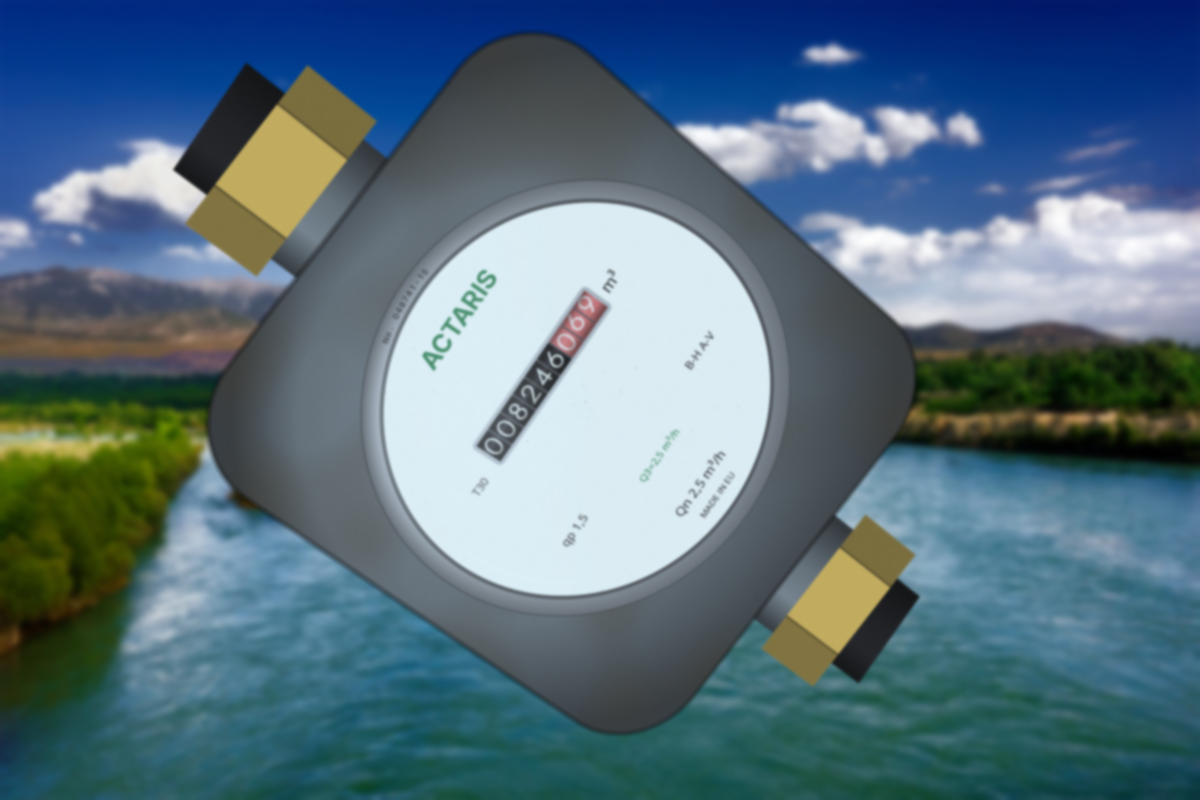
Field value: value=8246.069 unit=m³
